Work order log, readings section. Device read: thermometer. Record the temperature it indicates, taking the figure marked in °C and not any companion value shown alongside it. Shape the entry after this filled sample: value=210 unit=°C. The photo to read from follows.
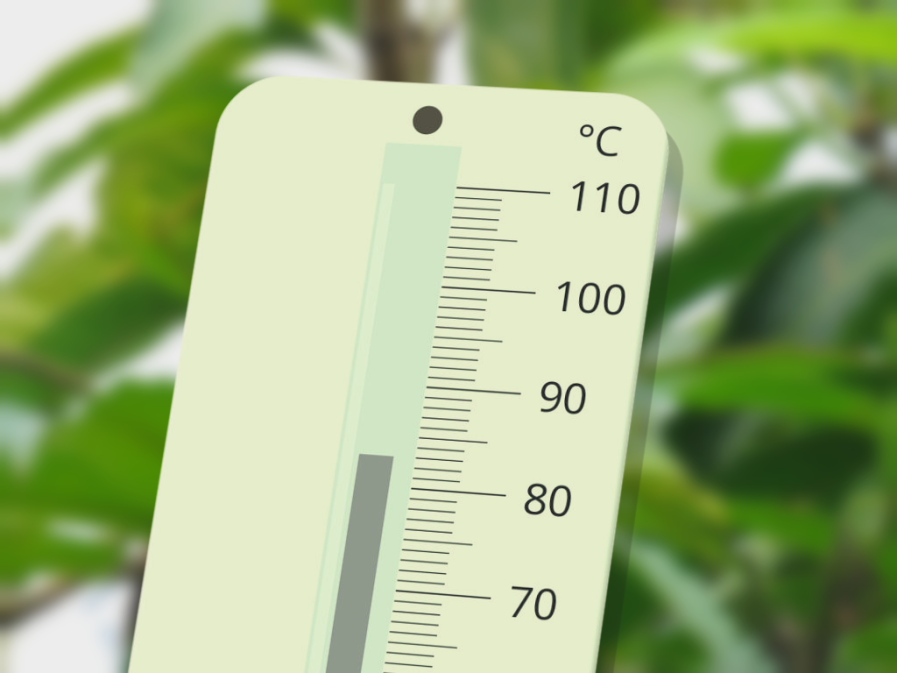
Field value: value=83 unit=°C
